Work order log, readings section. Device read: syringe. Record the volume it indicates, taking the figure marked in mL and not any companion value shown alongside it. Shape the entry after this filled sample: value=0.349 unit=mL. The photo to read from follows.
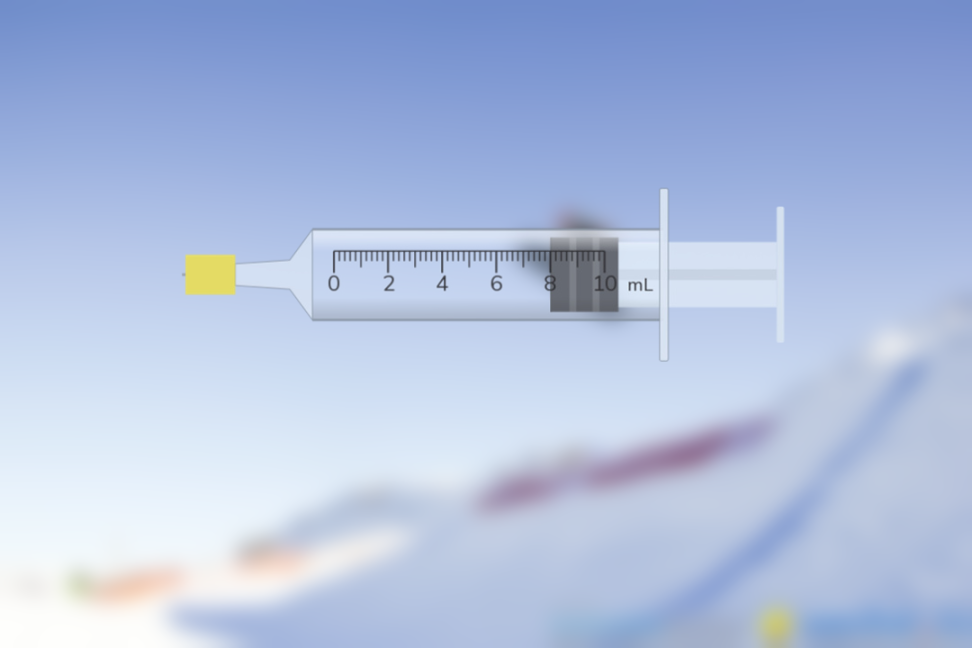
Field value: value=8 unit=mL
